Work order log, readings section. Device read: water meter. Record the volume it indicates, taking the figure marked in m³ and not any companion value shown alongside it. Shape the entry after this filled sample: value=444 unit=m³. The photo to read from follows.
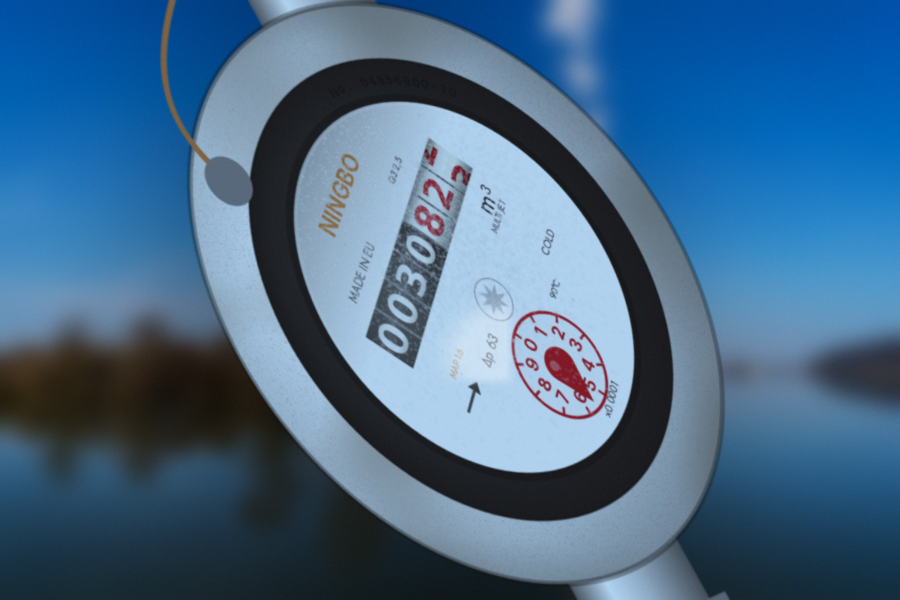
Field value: value=30.8225 unit=m³
